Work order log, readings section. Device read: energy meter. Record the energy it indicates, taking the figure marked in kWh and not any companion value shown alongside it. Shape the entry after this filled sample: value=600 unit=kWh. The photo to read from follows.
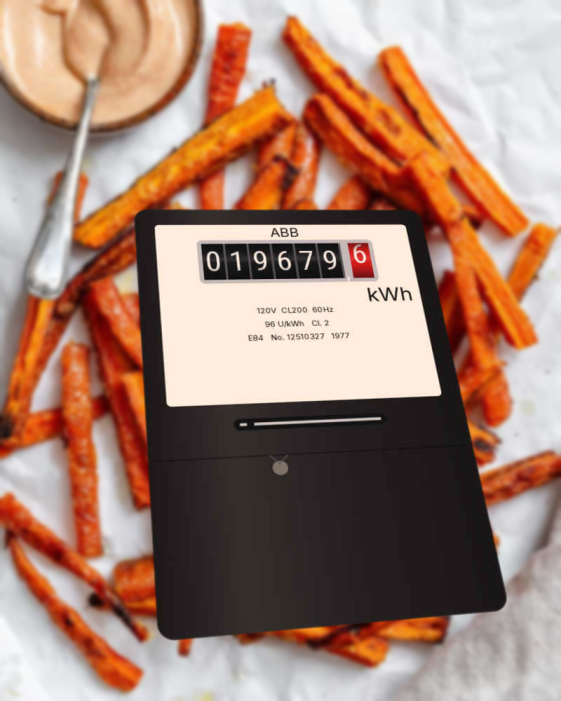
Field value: value=19679.6 unit=kWh
